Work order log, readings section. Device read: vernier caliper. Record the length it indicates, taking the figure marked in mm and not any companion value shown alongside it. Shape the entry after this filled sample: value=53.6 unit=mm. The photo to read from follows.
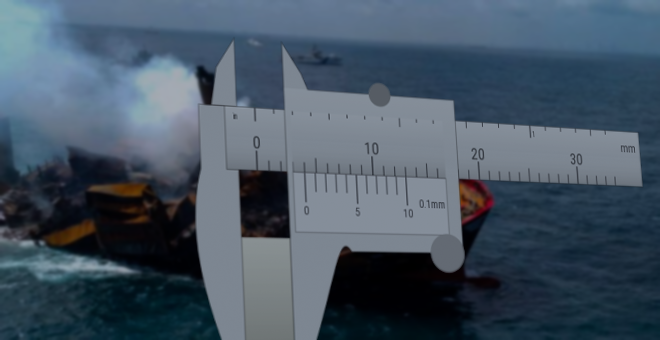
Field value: value=4.0 unit=mm
